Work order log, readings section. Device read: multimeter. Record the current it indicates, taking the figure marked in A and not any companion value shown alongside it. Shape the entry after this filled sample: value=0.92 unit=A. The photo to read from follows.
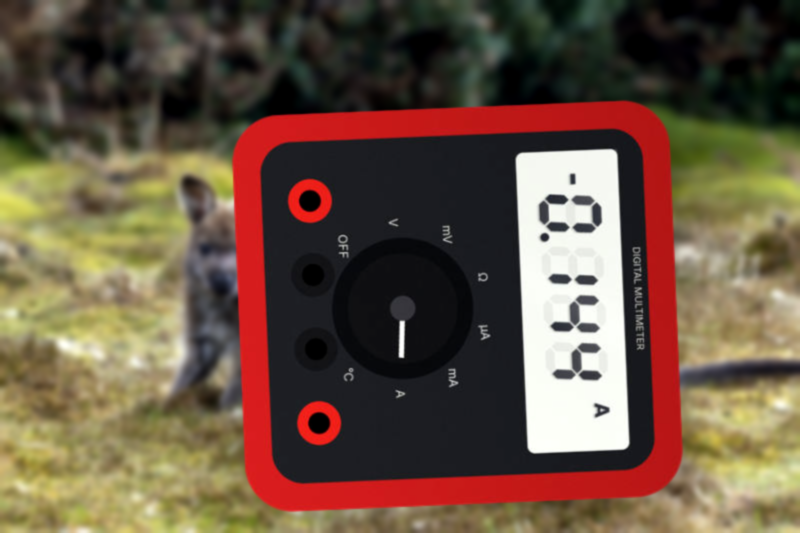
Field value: value=-0.144 unit=A
